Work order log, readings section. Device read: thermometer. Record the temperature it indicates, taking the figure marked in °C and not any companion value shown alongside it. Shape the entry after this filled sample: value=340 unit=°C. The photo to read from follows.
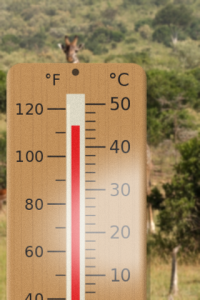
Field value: value=45 unit=°C
